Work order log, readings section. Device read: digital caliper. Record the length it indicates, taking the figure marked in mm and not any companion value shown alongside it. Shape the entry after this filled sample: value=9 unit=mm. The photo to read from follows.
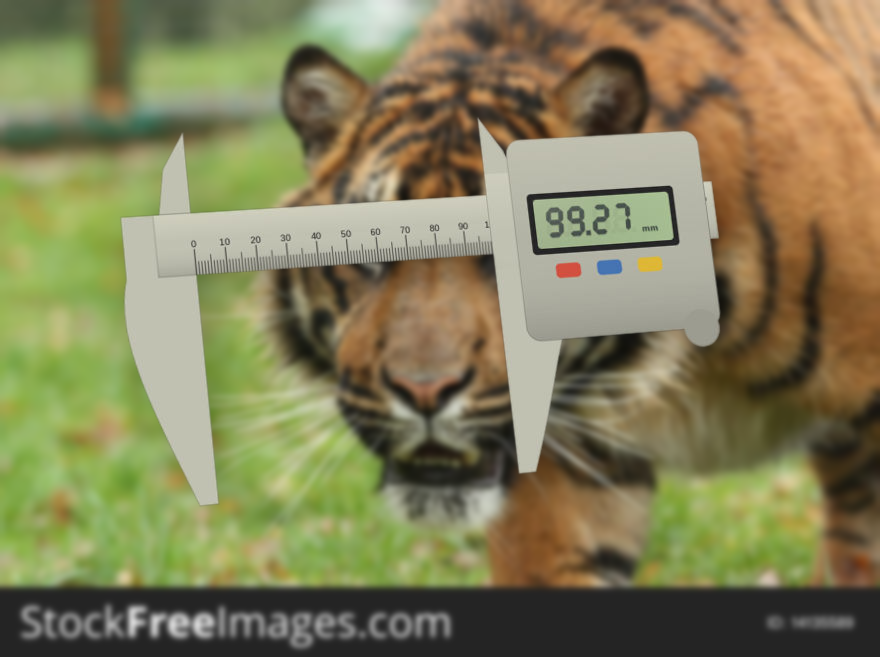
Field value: value=99.27 unit=mm
